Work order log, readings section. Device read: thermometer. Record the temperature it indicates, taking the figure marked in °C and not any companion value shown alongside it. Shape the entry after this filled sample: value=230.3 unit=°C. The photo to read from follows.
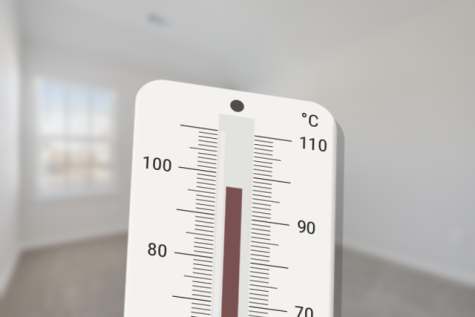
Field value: value=97 unit=°C
